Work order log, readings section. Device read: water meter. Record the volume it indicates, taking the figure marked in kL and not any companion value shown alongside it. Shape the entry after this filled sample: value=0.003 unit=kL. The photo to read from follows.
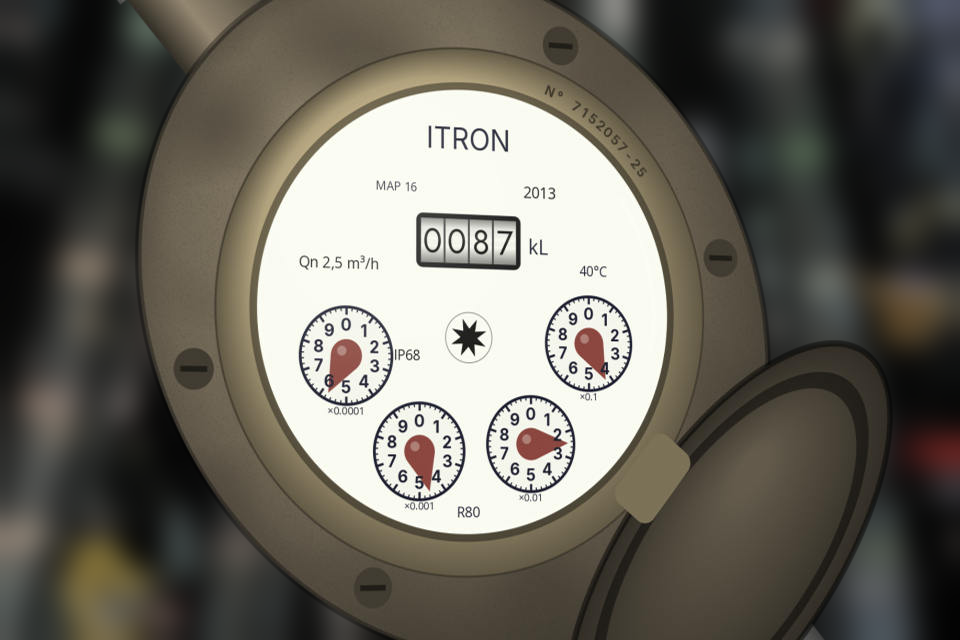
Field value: value=87.4245 unit=kL
